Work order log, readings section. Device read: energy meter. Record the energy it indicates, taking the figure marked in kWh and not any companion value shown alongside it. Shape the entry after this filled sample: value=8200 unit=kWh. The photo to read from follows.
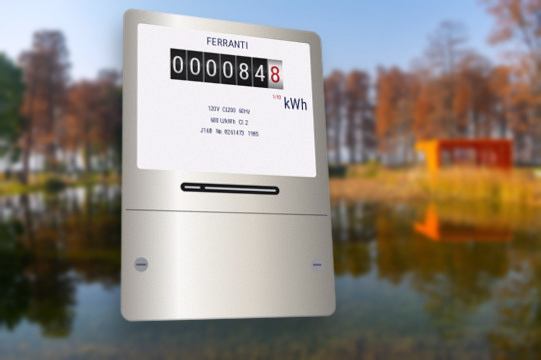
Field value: value=84.8 unit=kWh
